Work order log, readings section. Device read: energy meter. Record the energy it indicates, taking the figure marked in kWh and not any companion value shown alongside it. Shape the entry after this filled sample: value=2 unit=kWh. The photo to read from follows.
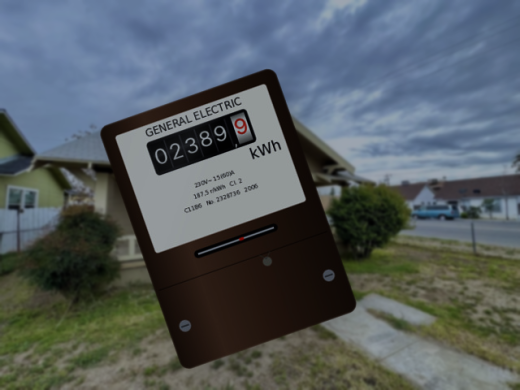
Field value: value=2389.9 unit=kWh
